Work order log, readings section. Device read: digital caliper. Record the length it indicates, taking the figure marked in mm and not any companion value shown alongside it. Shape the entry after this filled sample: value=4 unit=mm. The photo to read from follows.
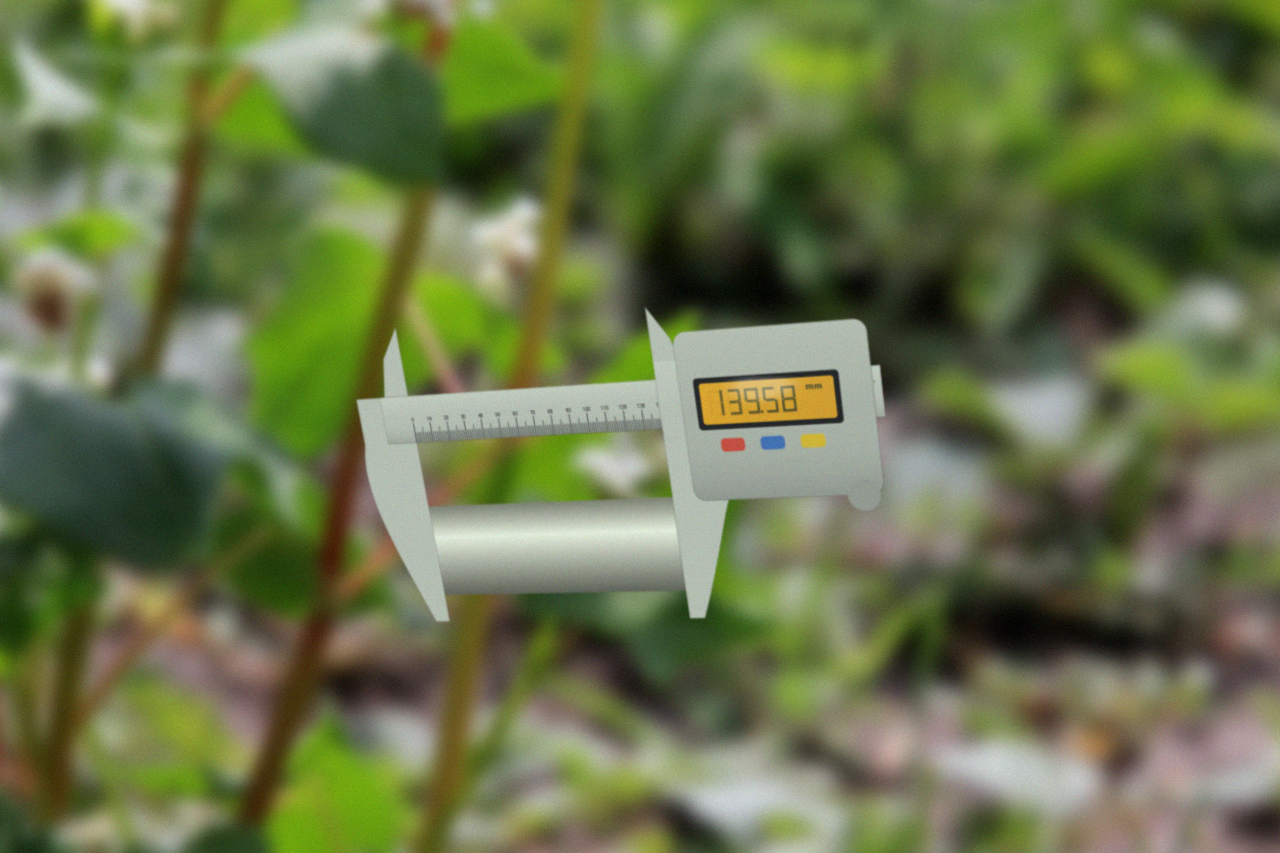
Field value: value=139.58 unit=mm
